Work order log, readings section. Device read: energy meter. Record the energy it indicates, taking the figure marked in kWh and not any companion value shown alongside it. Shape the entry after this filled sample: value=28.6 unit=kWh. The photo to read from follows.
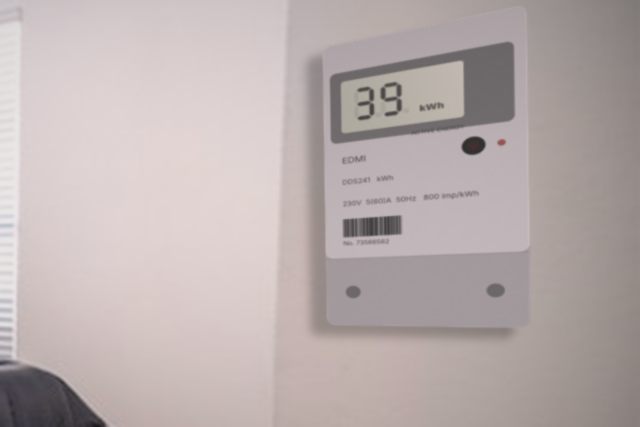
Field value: value=39 unit=kWh
